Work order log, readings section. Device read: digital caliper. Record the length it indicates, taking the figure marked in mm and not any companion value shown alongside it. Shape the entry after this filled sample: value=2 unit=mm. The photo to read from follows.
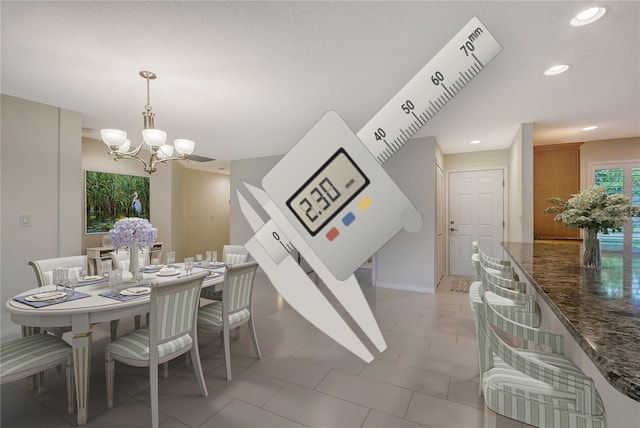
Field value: value=2.30 unit=mm
